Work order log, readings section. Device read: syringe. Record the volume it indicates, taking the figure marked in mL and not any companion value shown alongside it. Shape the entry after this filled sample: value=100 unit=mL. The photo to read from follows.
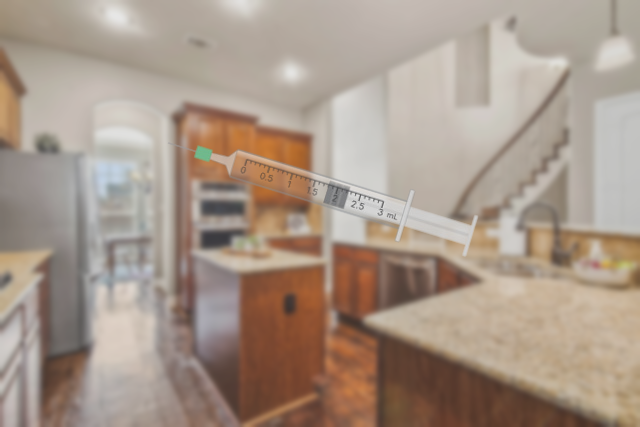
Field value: value=1.8 unit=mL
